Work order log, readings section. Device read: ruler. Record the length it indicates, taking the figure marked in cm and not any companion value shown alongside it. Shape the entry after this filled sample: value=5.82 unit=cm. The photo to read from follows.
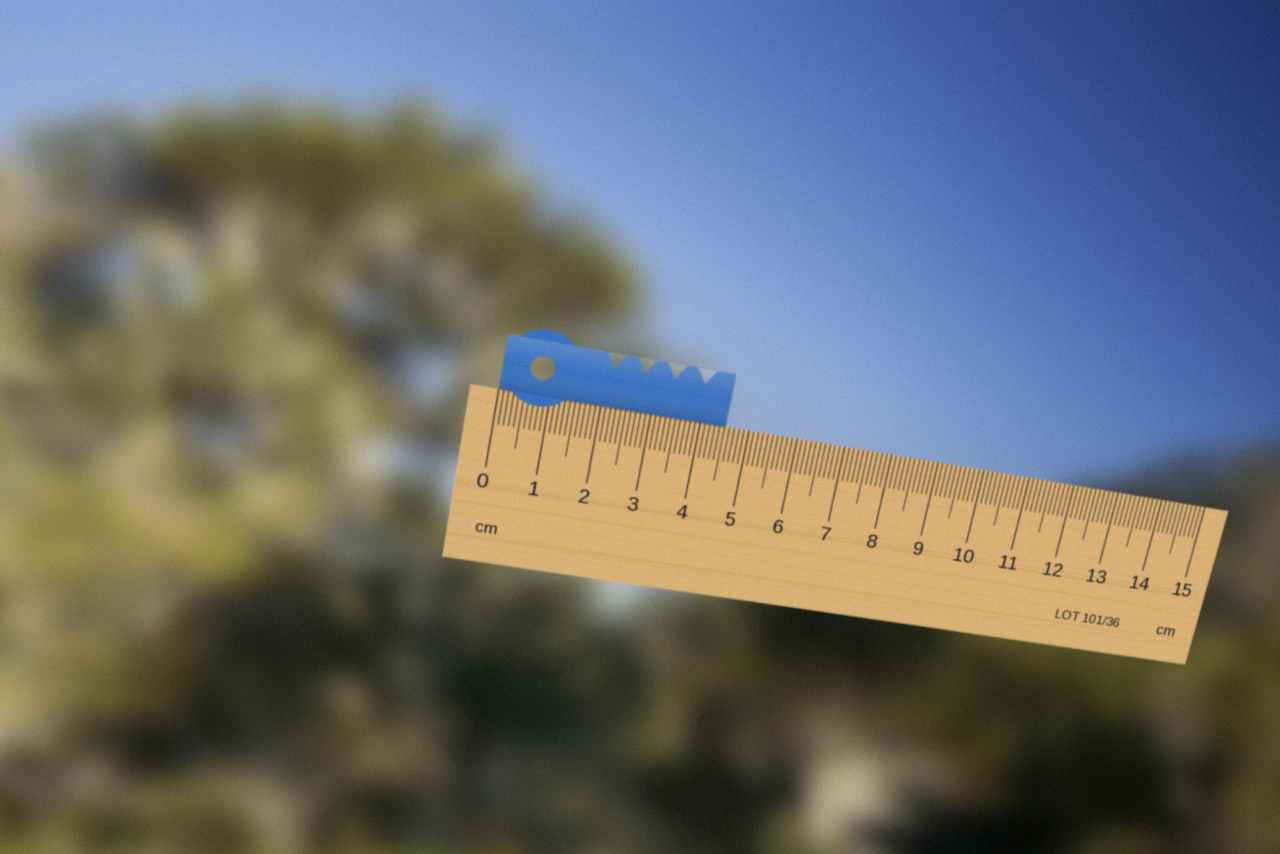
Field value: value=4.5 unit=cm
